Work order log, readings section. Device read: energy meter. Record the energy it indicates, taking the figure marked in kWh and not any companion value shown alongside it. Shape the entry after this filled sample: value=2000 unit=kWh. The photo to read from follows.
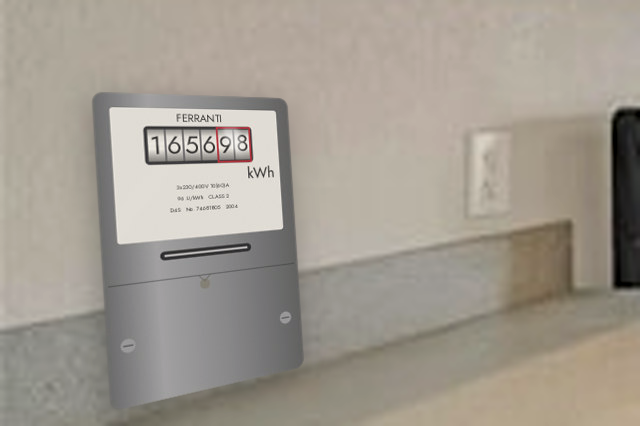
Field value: value=1656.98 unit=kWh
